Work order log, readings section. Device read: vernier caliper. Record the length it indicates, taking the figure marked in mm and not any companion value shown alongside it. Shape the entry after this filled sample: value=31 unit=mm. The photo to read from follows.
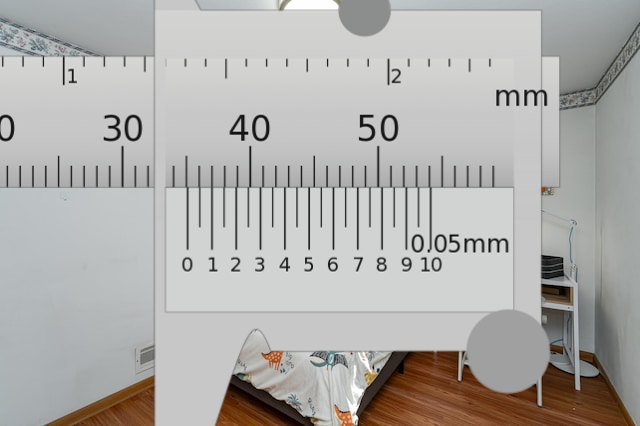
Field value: value=35.1 unit=mm
